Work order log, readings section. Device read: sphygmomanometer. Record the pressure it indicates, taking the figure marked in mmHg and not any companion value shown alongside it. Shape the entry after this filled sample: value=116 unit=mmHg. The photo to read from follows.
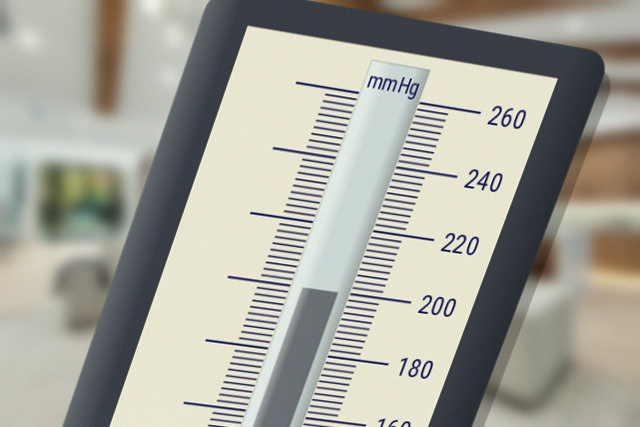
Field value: value=200 unit=mmHg
